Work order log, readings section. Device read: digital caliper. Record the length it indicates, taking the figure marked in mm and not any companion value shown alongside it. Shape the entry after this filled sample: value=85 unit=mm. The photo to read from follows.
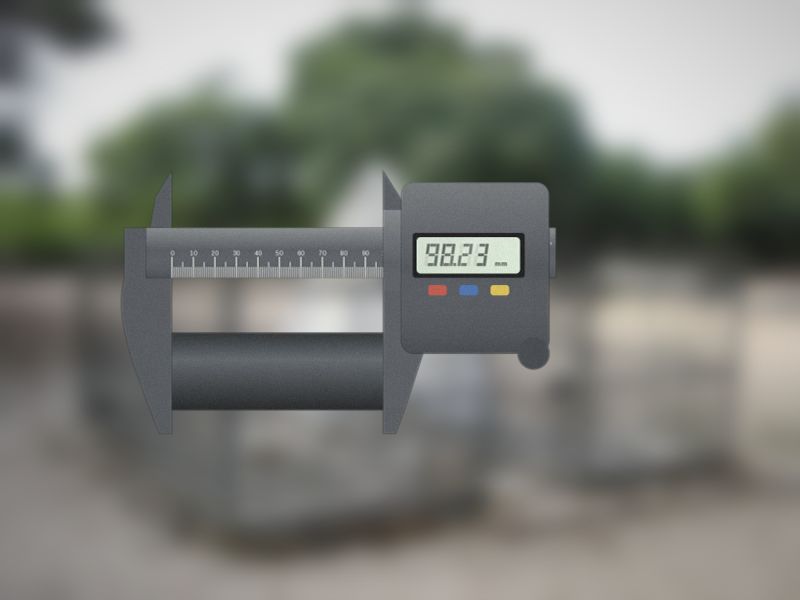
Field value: value=98.23 unit=mm
